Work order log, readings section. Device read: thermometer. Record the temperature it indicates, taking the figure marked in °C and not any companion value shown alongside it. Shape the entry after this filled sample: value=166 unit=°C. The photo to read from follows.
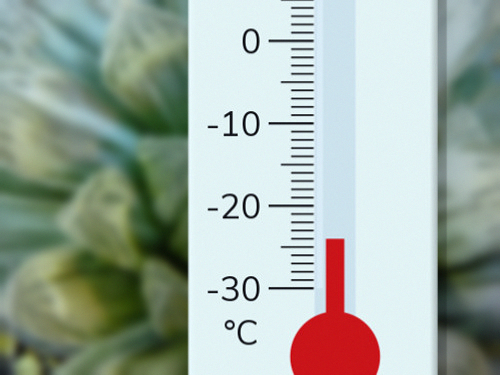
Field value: value=-24 unit=°C
